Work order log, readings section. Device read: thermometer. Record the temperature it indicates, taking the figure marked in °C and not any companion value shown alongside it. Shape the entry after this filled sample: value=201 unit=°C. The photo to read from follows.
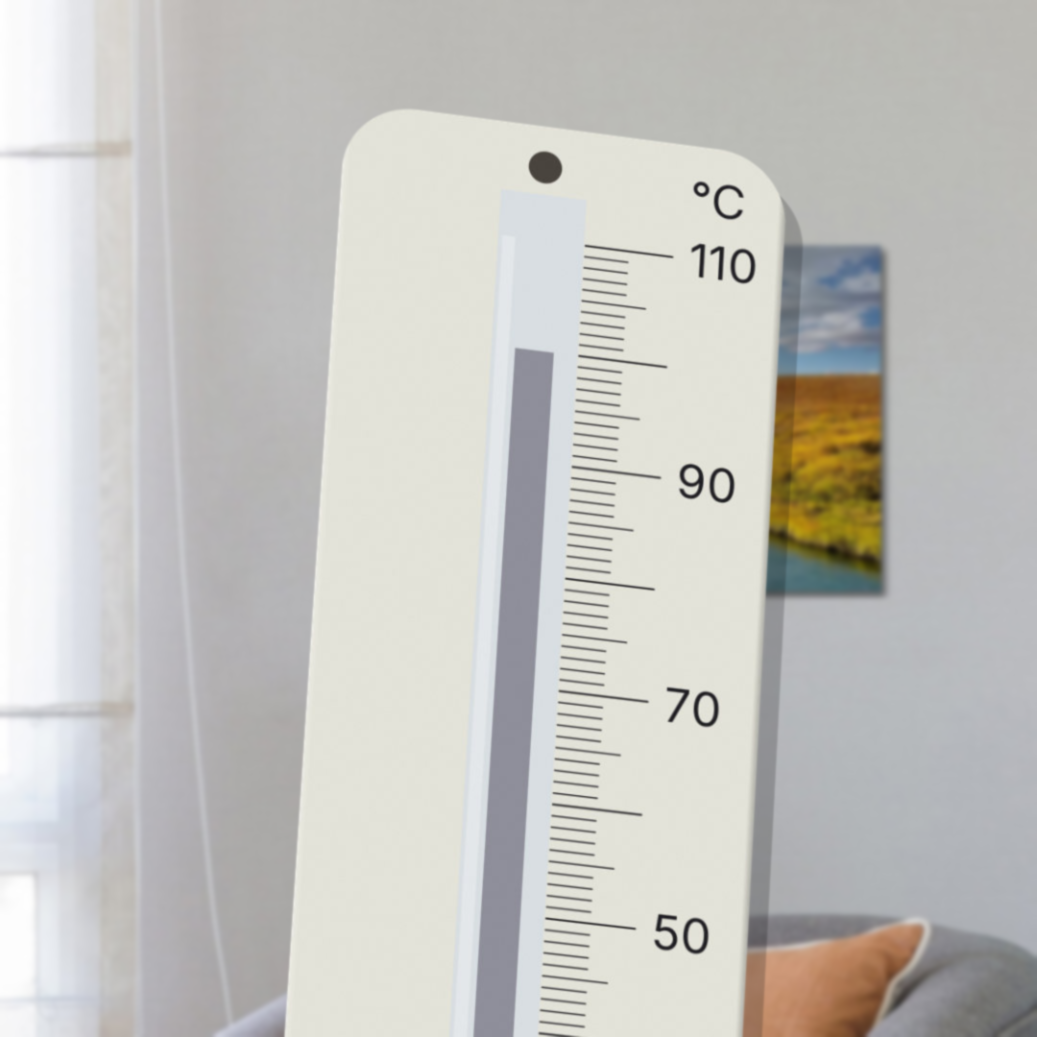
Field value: value=100 unit=°C
